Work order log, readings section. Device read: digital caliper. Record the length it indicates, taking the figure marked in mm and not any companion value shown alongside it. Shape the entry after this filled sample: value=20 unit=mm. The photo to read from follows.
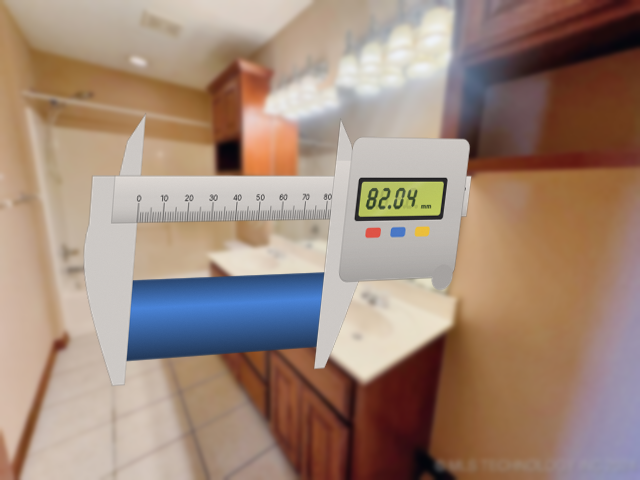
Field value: value=82.04 unit=mm
